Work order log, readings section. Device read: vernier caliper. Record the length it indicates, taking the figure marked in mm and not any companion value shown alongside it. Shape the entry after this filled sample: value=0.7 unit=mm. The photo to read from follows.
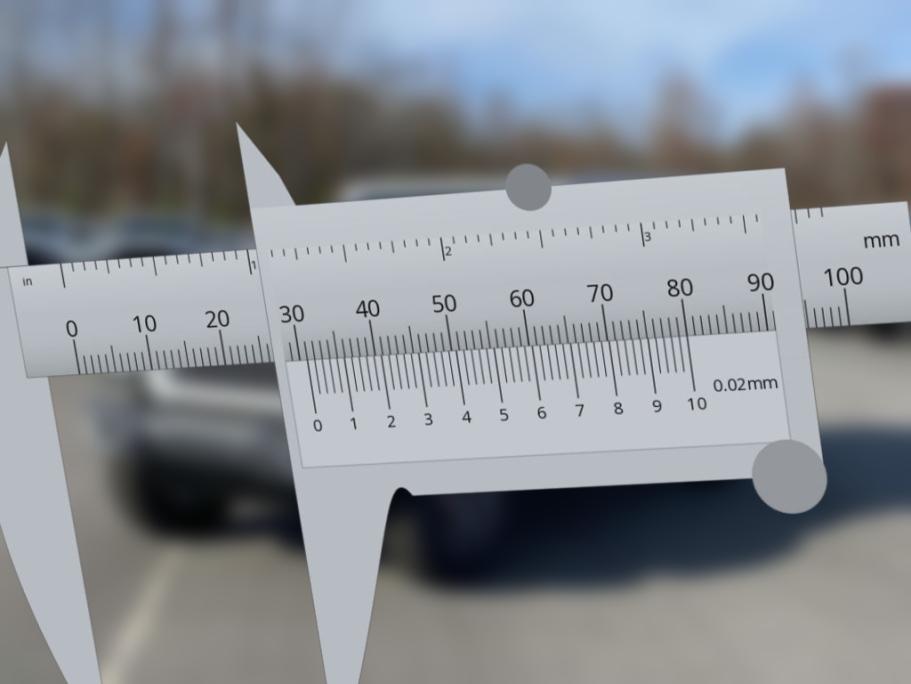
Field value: value=31.0 unit=mm
